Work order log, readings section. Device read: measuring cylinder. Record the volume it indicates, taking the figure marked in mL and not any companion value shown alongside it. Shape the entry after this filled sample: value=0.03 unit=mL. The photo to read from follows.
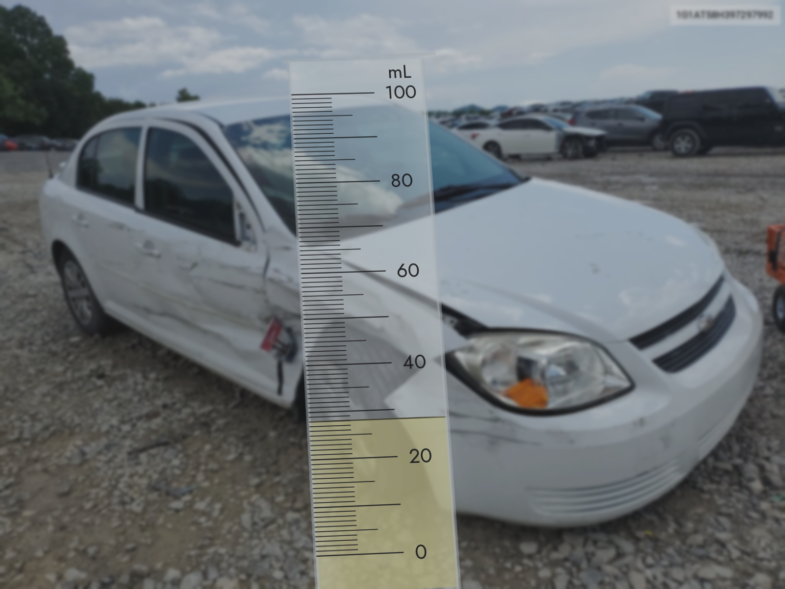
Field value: value=28 unit=mL
